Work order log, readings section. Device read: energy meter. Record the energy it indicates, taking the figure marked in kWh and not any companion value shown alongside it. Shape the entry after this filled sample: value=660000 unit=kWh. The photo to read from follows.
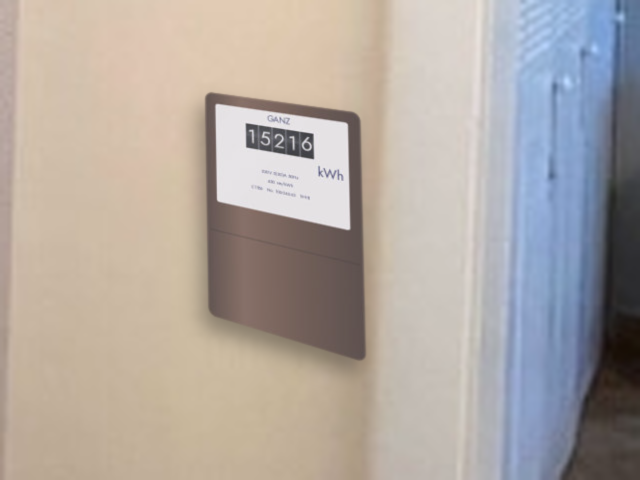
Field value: value=15216 unit=kWh
